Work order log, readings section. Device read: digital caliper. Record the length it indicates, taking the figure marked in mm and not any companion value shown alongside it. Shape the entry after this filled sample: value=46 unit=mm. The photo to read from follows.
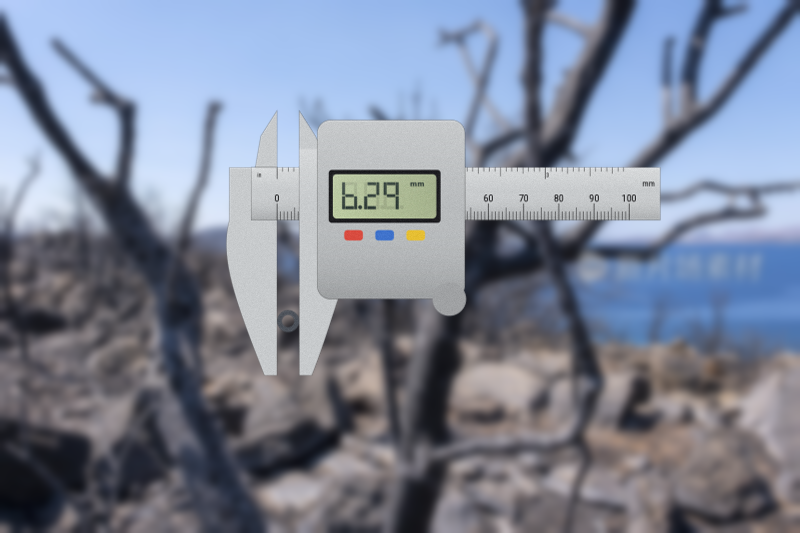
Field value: value=6.29 unit=mm
